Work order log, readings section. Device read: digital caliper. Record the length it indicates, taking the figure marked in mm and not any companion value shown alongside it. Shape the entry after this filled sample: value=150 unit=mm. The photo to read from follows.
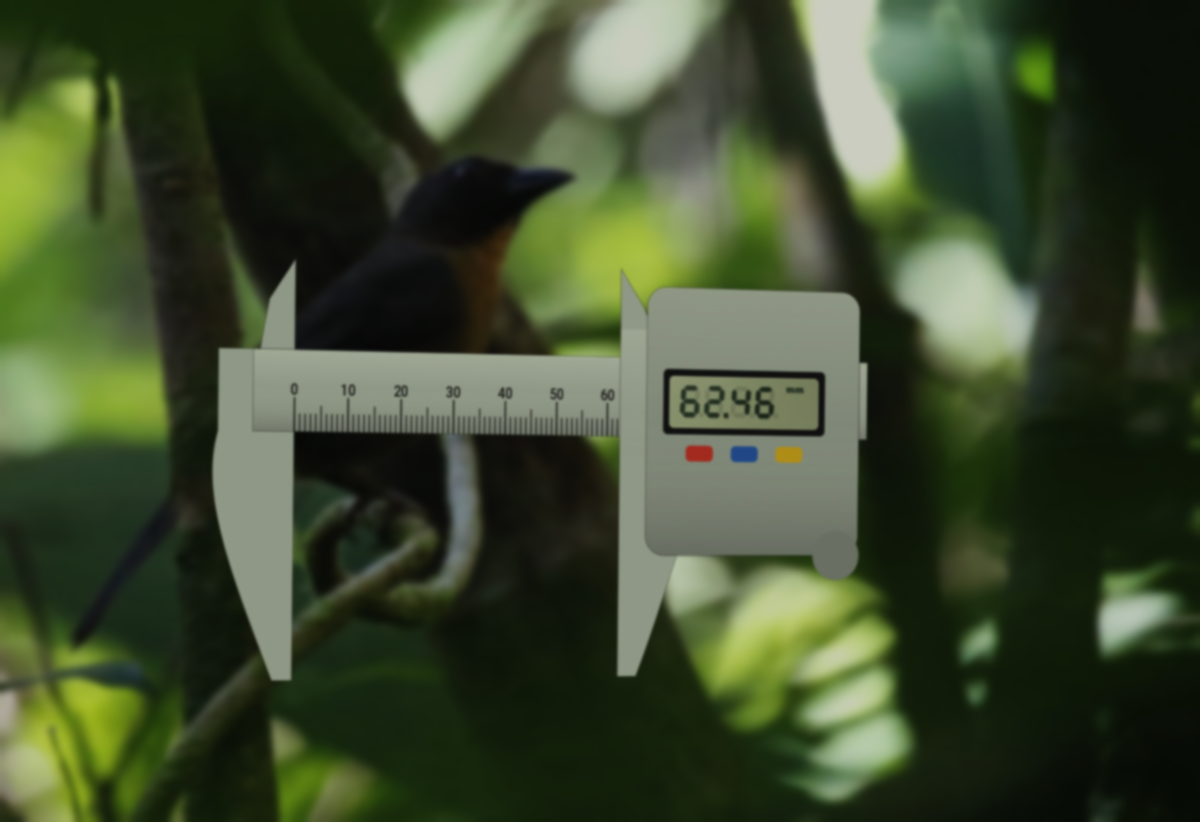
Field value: value=62.46 unit=mm
